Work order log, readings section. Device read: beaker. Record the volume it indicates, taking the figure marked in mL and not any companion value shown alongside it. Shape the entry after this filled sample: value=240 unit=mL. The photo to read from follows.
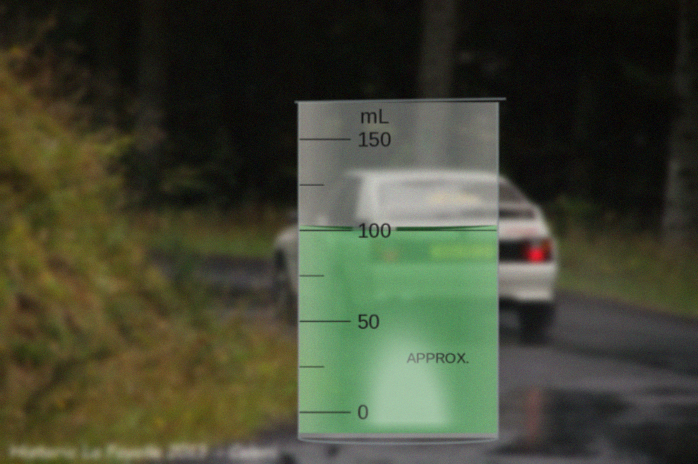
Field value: value=100 unit=mL
